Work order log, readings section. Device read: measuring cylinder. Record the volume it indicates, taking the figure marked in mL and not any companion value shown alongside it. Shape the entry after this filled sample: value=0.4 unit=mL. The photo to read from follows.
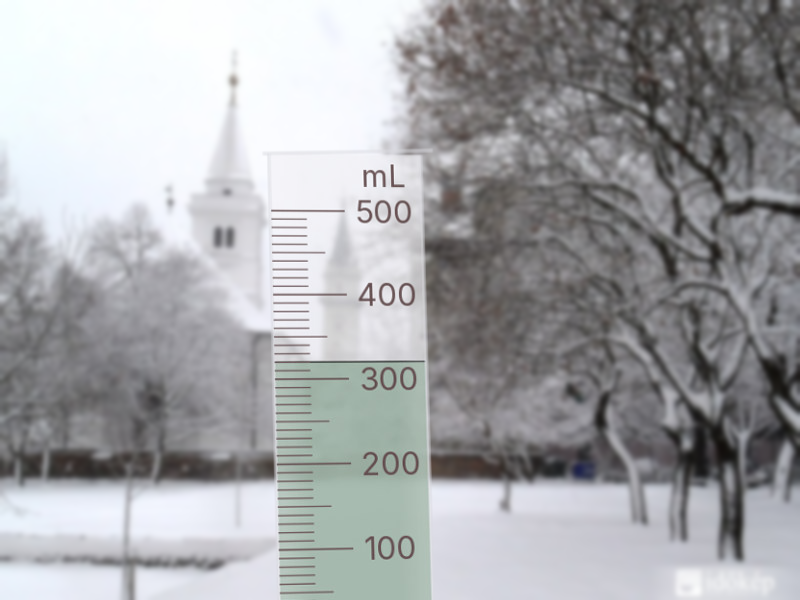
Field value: value=320 unit=mL
